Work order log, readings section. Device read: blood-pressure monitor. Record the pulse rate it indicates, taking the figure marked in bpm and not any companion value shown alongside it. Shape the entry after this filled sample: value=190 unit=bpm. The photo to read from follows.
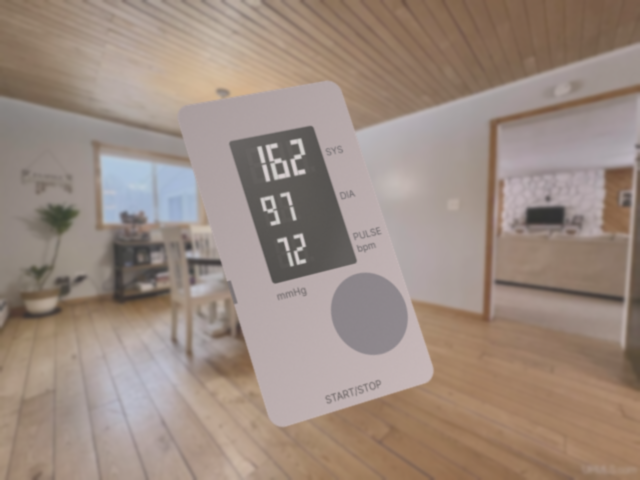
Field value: value=72 unit=bpm
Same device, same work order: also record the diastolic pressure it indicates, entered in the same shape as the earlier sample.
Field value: value=97 unit=mmHg
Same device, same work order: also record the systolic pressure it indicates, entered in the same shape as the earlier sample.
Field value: value=162 unit=mmHg
